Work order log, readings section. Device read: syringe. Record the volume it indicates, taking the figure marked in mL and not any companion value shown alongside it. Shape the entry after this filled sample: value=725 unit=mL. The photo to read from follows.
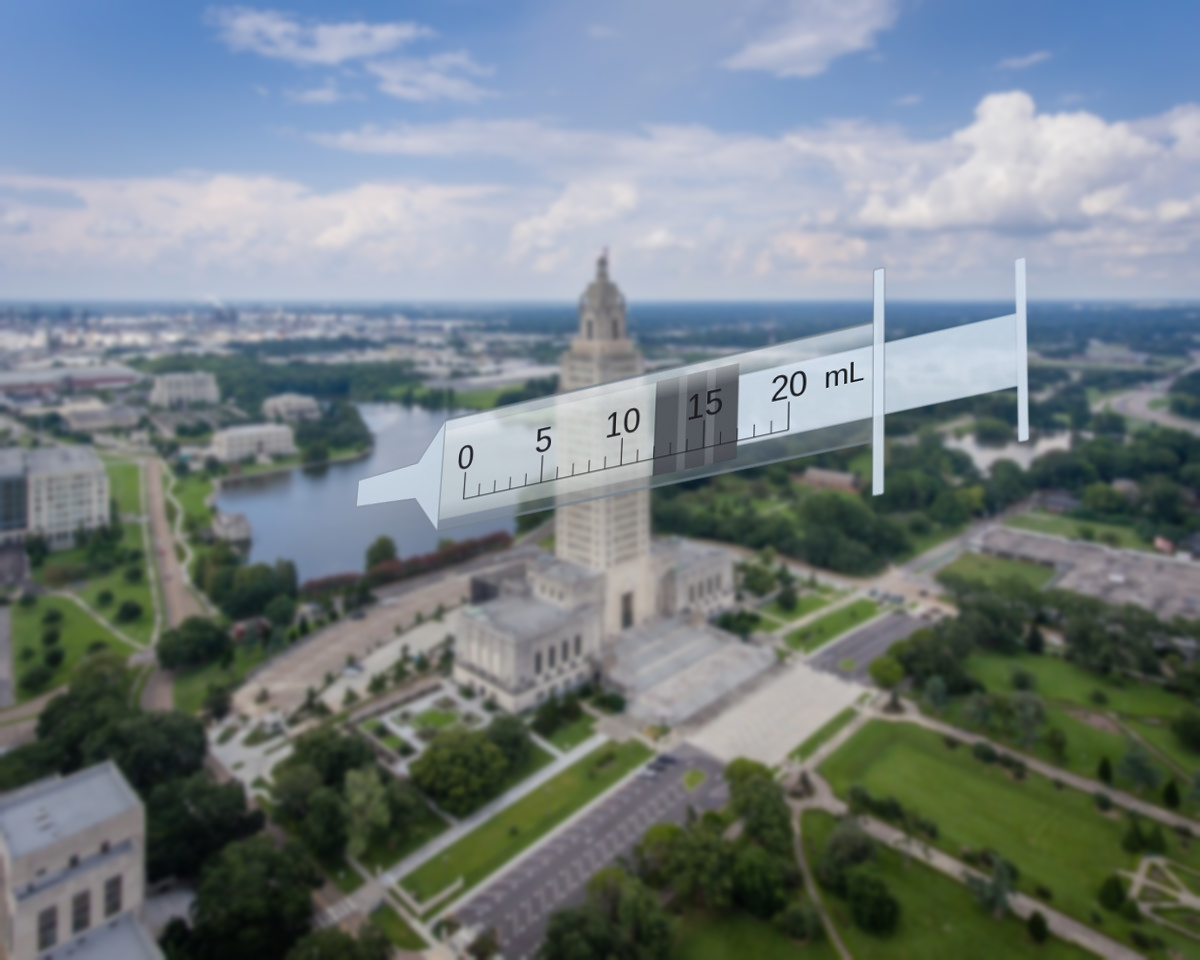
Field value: value=12 unit=mL
